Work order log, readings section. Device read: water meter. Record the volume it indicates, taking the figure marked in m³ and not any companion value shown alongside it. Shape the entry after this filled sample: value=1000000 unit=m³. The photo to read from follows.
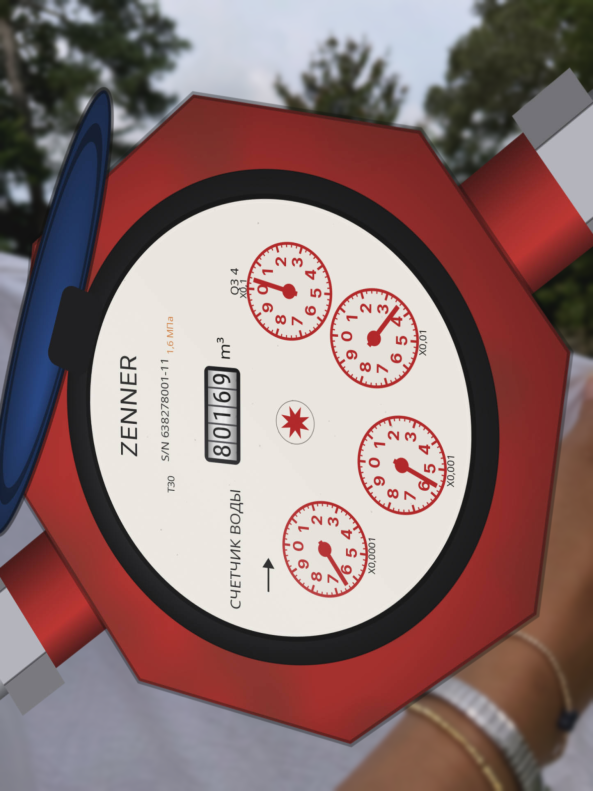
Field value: value=80169.0356 unit=m³
